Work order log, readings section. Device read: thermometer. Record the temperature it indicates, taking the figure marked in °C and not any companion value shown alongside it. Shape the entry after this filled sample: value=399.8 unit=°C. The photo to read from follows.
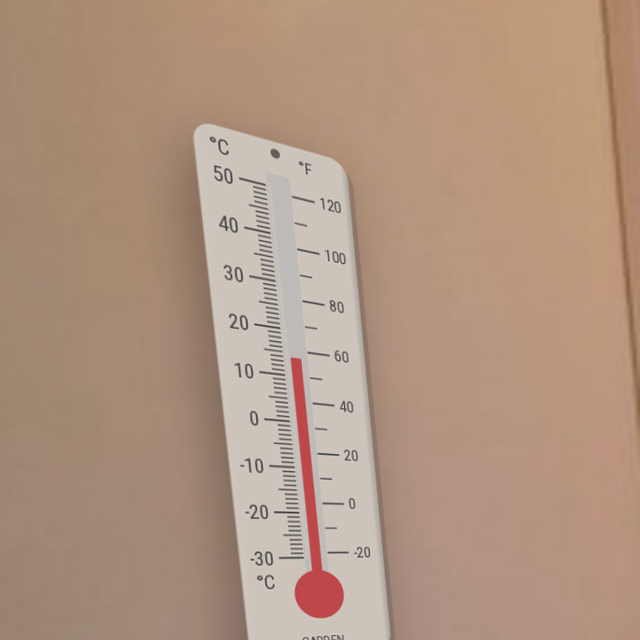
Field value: value=14 unit=°C
